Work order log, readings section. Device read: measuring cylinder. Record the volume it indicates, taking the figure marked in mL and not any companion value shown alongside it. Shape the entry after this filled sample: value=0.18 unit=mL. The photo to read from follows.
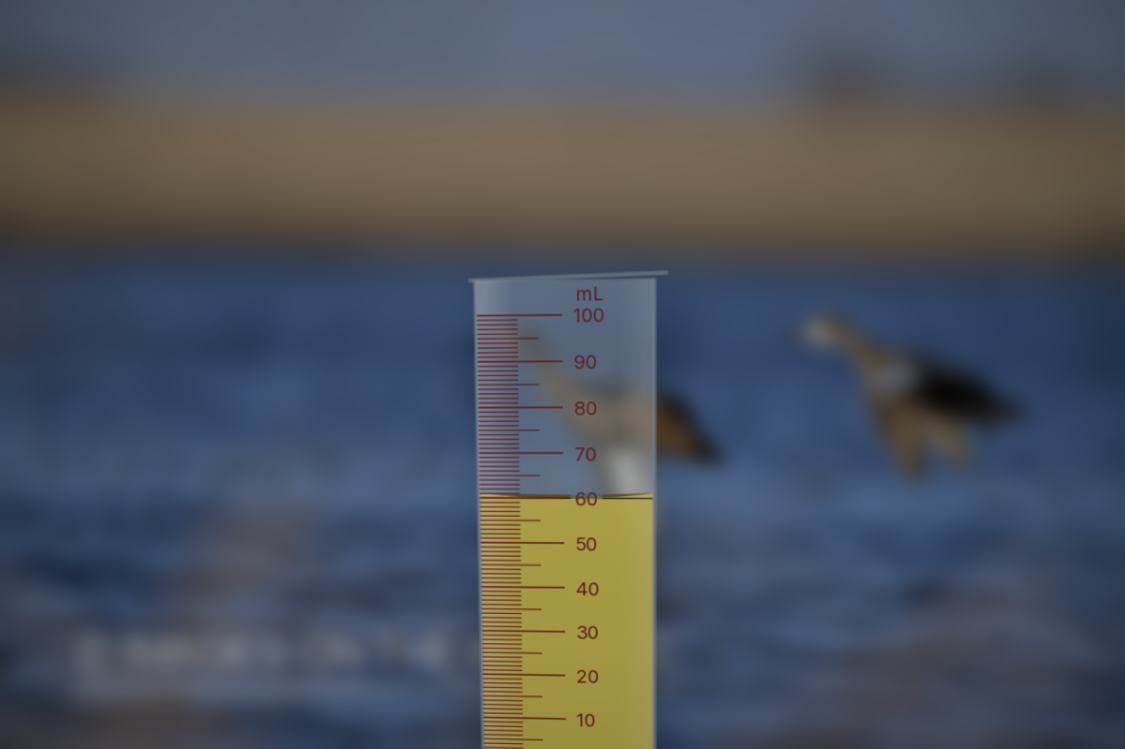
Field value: value=60 unit=mL
